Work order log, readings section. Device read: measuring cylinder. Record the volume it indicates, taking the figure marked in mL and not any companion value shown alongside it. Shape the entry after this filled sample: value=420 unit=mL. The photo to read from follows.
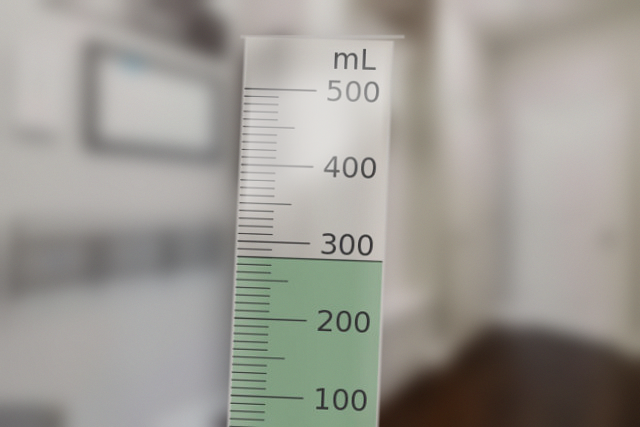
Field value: value=280 unit=mL
